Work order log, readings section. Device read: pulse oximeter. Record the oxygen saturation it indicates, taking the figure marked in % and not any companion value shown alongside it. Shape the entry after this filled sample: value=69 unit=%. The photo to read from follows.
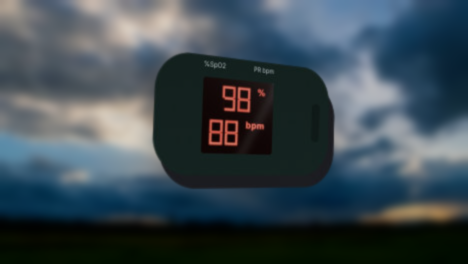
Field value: value=98 unit=%
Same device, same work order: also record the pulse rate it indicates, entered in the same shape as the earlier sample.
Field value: value=88 unit=bpm
